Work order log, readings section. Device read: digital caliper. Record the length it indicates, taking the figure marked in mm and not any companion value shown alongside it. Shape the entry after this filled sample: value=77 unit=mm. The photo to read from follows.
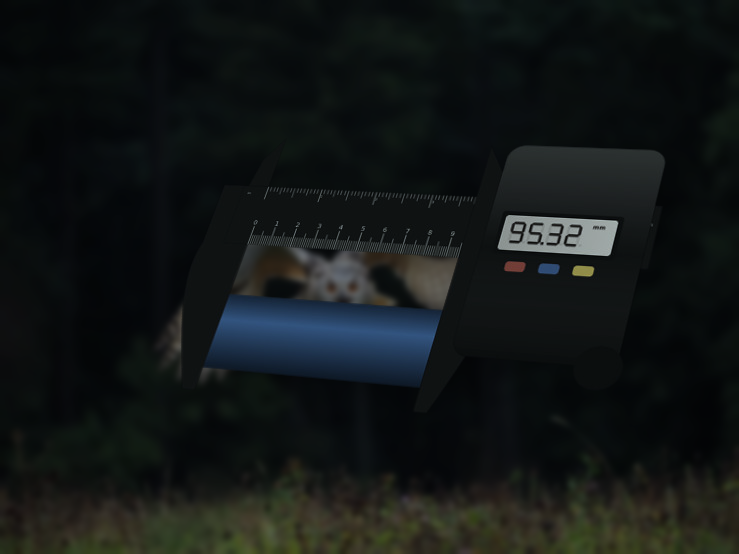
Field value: value=95.32 unit=mm
